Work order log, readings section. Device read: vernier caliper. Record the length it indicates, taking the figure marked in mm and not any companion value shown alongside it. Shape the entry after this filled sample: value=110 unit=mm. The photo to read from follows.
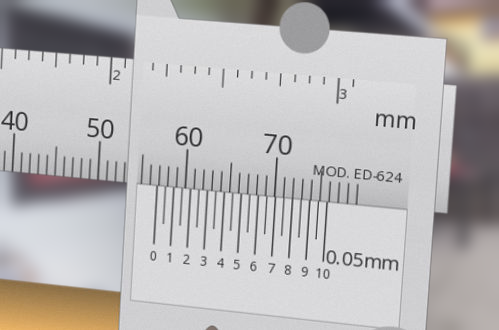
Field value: value=56.8 unit=mm
